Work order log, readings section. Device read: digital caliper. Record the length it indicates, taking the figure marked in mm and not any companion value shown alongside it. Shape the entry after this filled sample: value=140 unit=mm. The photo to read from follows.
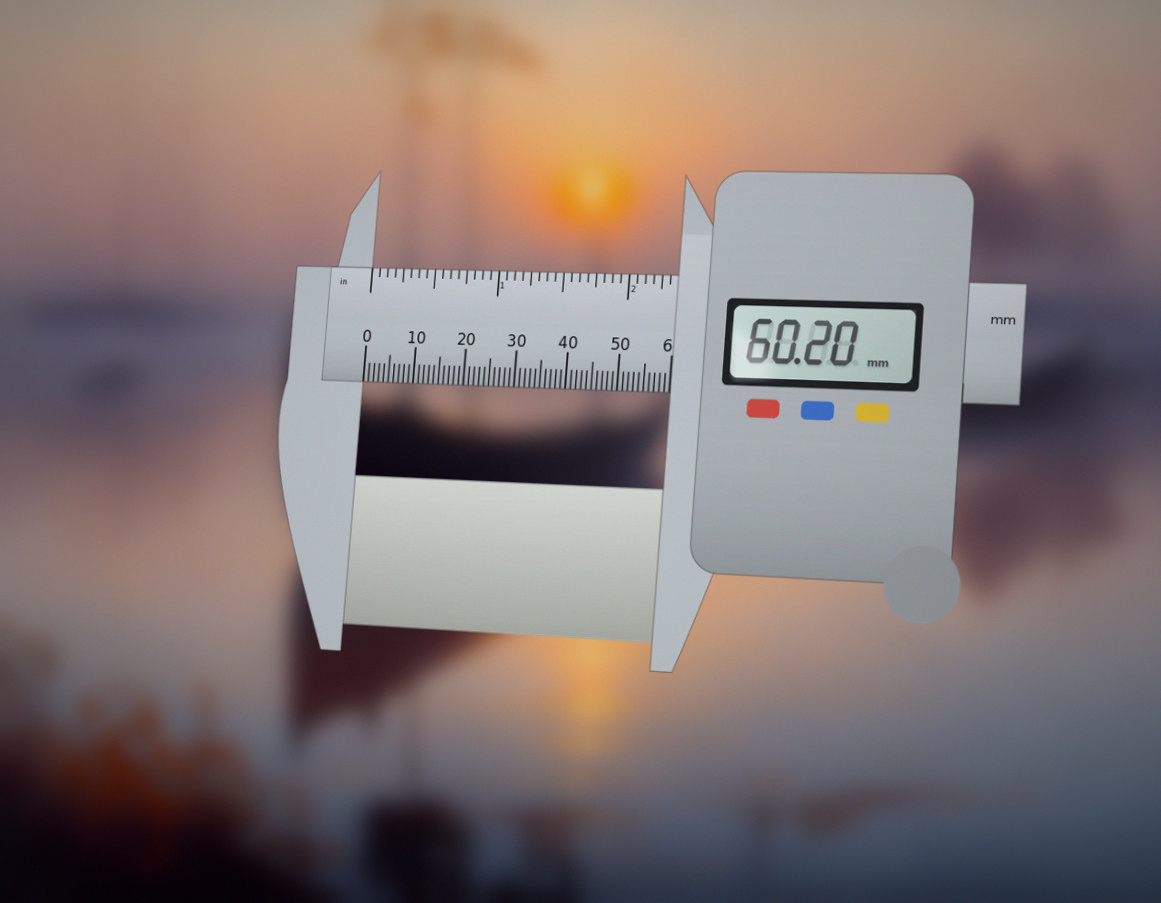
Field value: value=60.20 unit=mm
